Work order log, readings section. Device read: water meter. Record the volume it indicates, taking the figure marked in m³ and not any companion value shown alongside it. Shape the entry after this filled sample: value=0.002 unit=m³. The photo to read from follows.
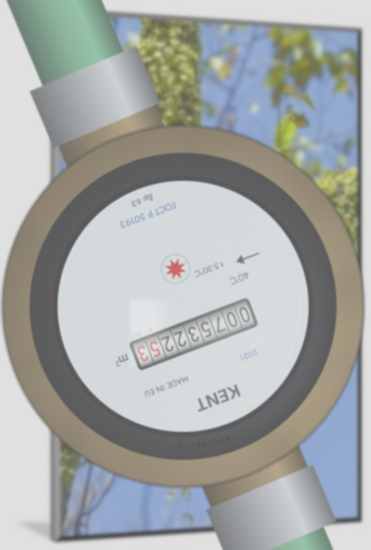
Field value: value=75322.53 unit=m³
